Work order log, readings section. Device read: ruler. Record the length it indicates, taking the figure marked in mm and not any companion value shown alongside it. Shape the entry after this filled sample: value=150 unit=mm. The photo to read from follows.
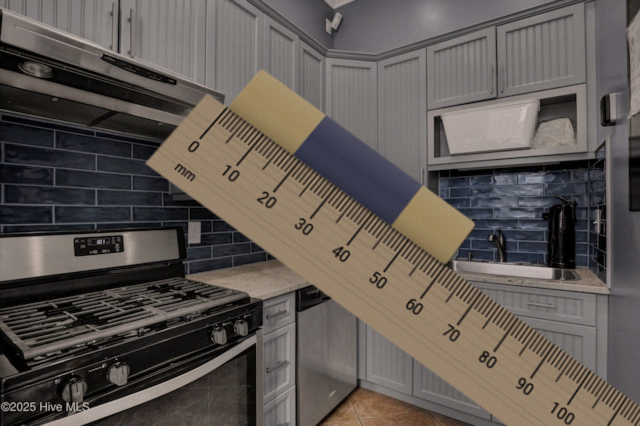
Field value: value=60 unit=mm
